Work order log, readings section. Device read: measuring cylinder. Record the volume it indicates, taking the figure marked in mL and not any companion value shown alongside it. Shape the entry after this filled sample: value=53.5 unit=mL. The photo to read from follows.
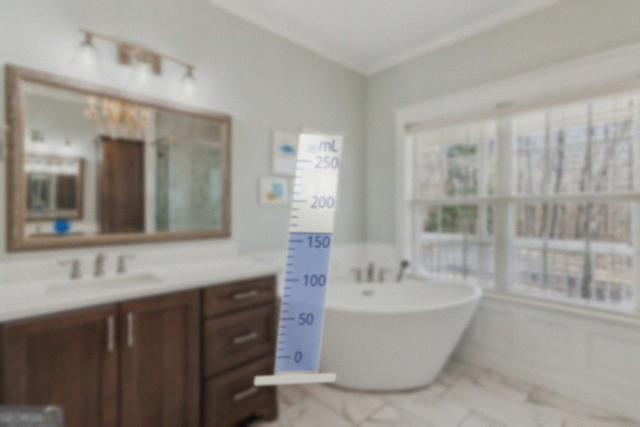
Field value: value=160 unit=mL
